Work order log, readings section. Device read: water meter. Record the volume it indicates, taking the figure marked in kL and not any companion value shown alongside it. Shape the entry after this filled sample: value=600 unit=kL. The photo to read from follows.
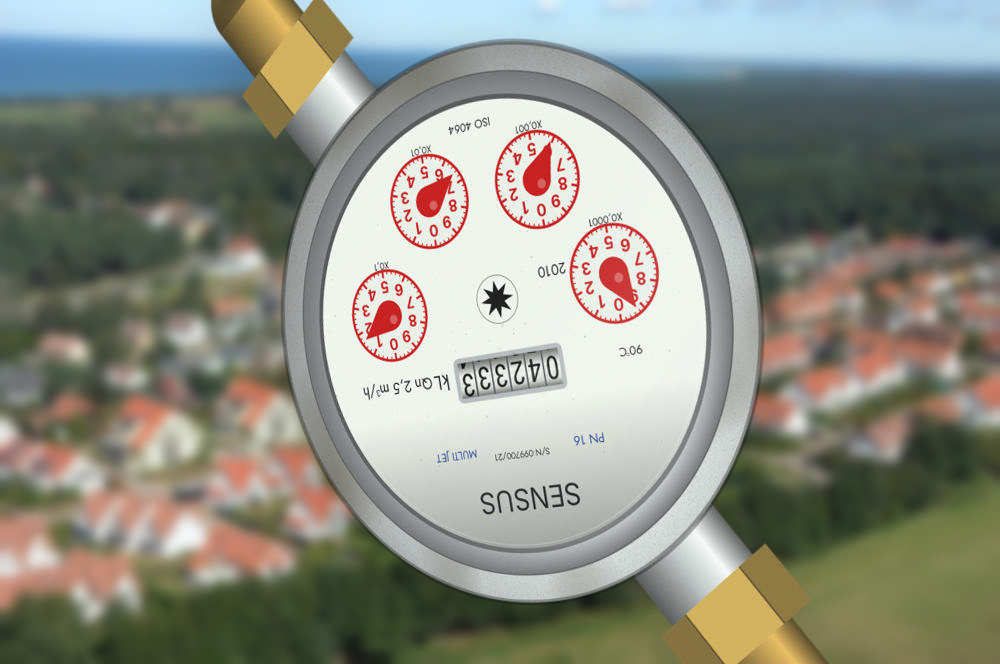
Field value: value=42333.1659 unit=kL
